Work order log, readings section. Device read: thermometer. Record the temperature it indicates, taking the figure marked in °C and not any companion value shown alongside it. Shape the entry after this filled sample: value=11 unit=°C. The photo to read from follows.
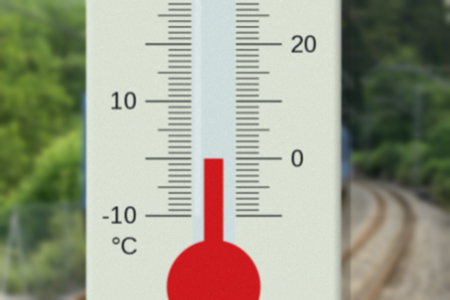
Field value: value=0 unit=°C
